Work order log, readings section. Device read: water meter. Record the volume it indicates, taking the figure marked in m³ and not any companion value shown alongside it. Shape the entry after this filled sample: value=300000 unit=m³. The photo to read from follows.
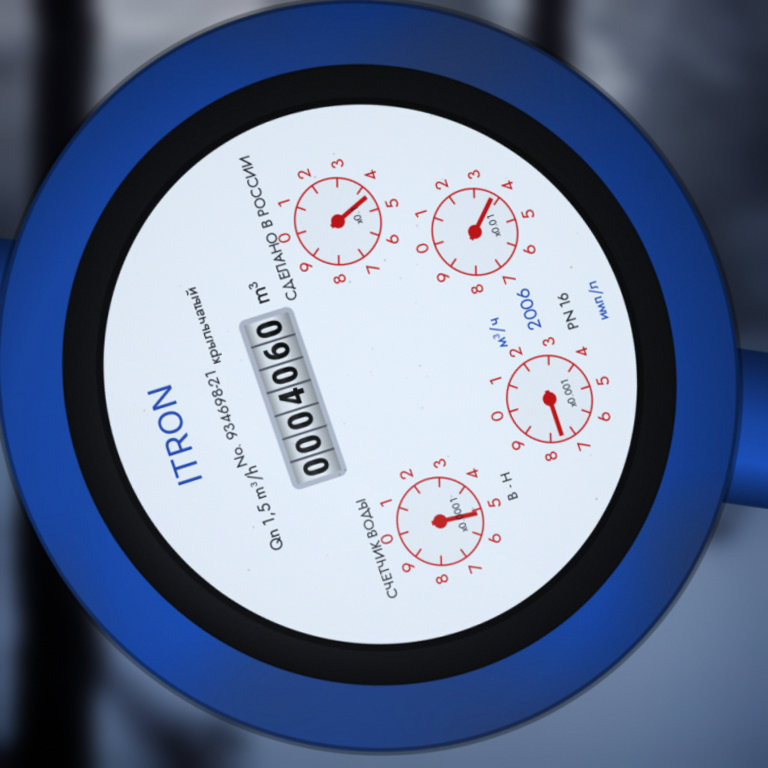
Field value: value=4060.4375 unit=m³
